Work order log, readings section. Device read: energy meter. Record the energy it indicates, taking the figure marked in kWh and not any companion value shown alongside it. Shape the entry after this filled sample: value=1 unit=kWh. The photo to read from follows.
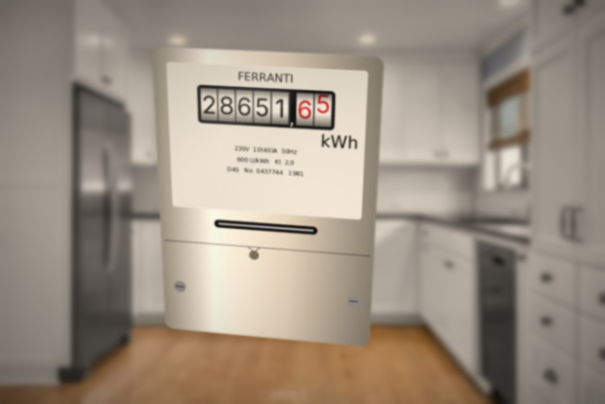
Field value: value=28651.65 unit=kWh
